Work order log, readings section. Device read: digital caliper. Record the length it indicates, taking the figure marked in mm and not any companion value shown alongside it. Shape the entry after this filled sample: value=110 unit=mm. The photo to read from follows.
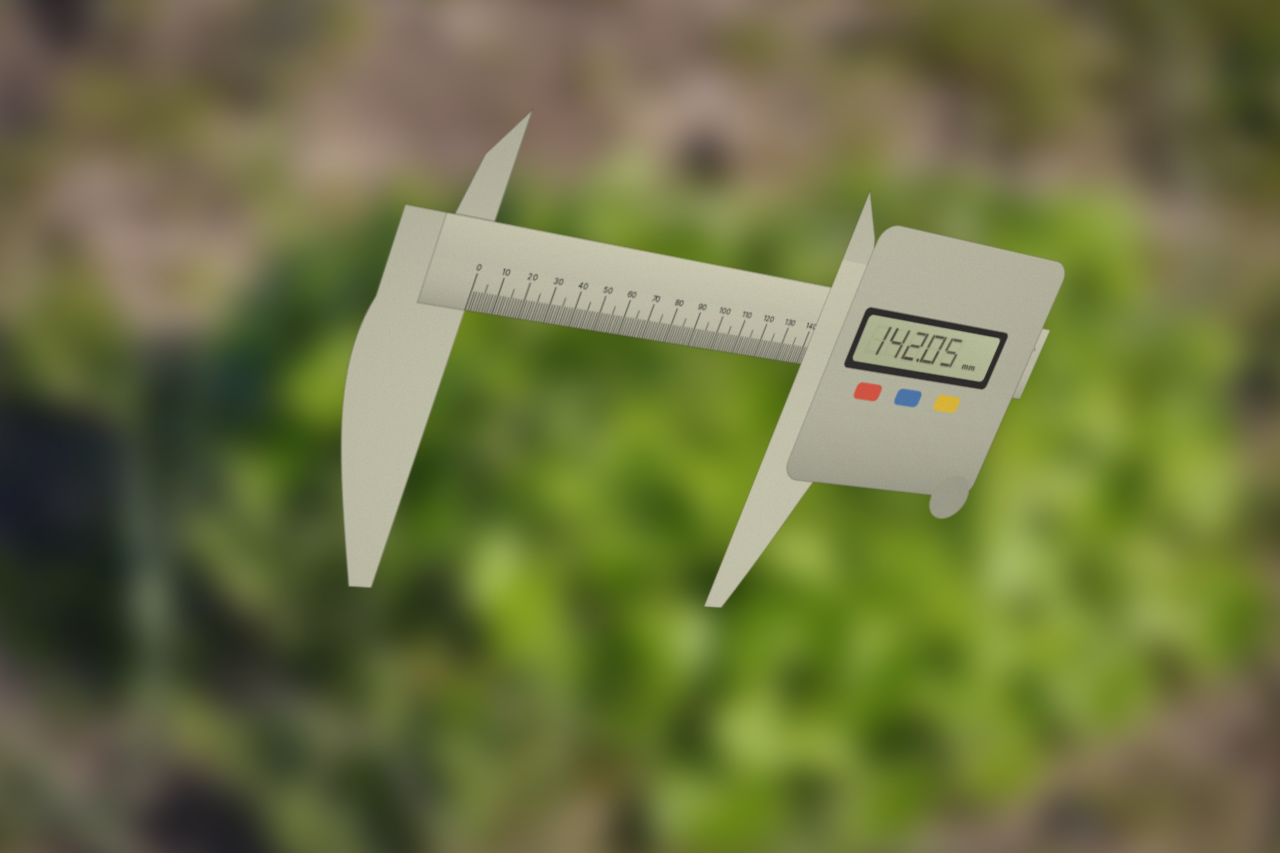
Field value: value=142.05 unit=mm
